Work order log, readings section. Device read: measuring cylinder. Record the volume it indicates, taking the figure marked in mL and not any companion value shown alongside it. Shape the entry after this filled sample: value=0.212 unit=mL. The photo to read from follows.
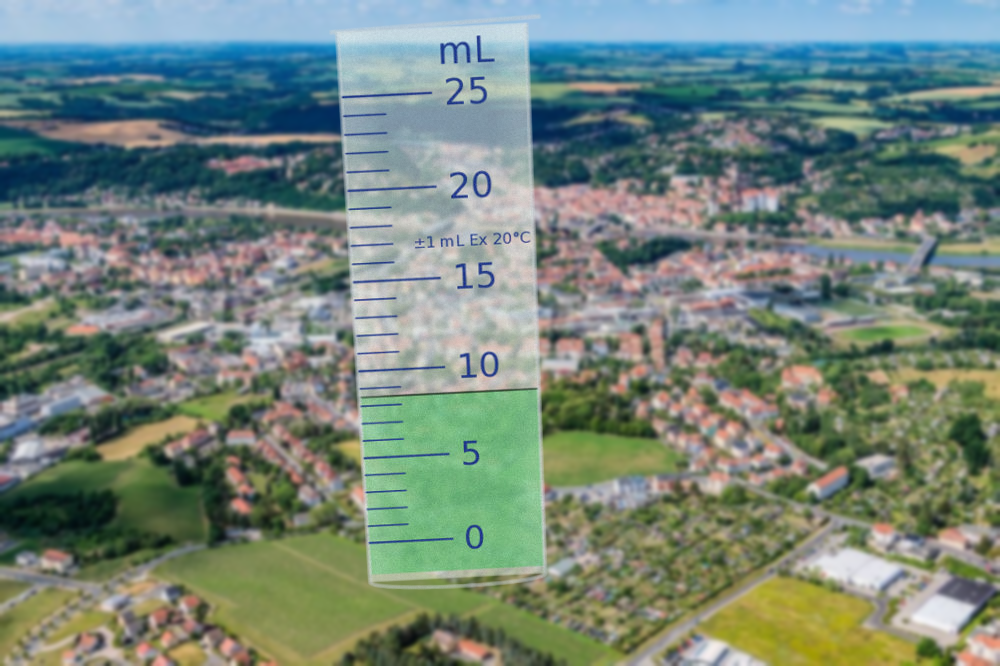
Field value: value=8.5 unit=mL
